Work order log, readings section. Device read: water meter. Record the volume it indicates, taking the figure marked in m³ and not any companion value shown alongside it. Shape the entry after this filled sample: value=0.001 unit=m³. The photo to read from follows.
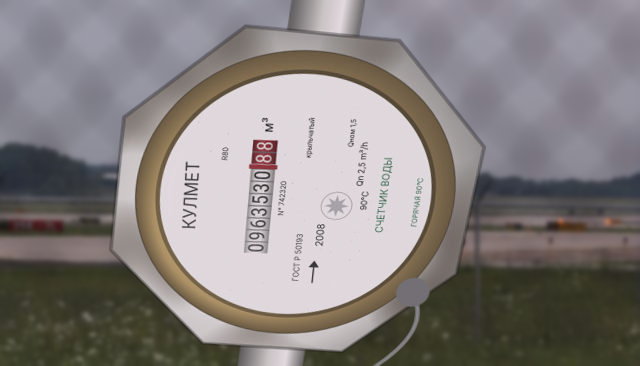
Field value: value=963530.88 unit=m³
